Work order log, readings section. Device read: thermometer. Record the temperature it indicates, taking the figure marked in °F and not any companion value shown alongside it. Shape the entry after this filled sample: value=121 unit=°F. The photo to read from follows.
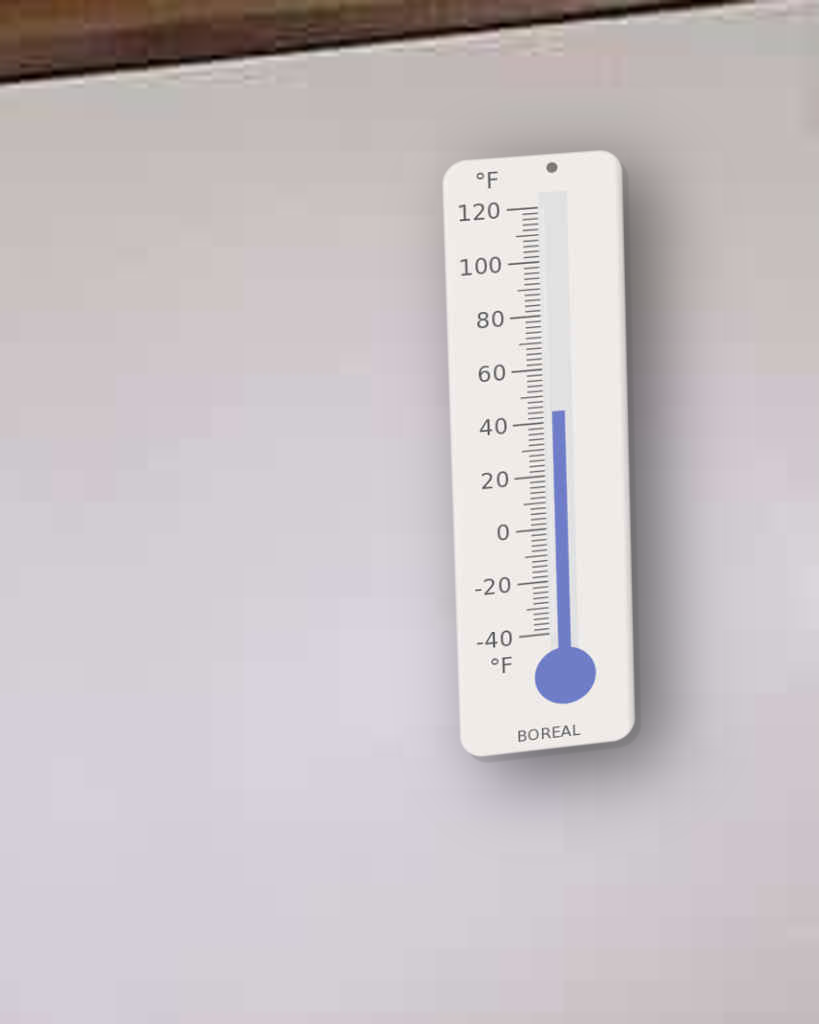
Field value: value=44 unit=°F
